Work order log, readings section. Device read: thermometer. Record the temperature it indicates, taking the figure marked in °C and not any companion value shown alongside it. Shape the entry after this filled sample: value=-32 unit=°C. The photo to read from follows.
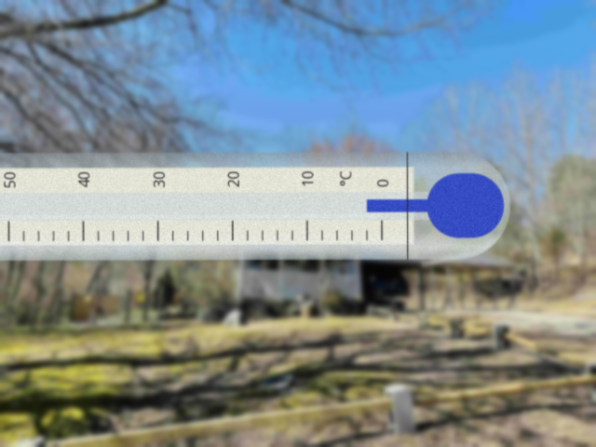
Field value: value=2 unit=°C
